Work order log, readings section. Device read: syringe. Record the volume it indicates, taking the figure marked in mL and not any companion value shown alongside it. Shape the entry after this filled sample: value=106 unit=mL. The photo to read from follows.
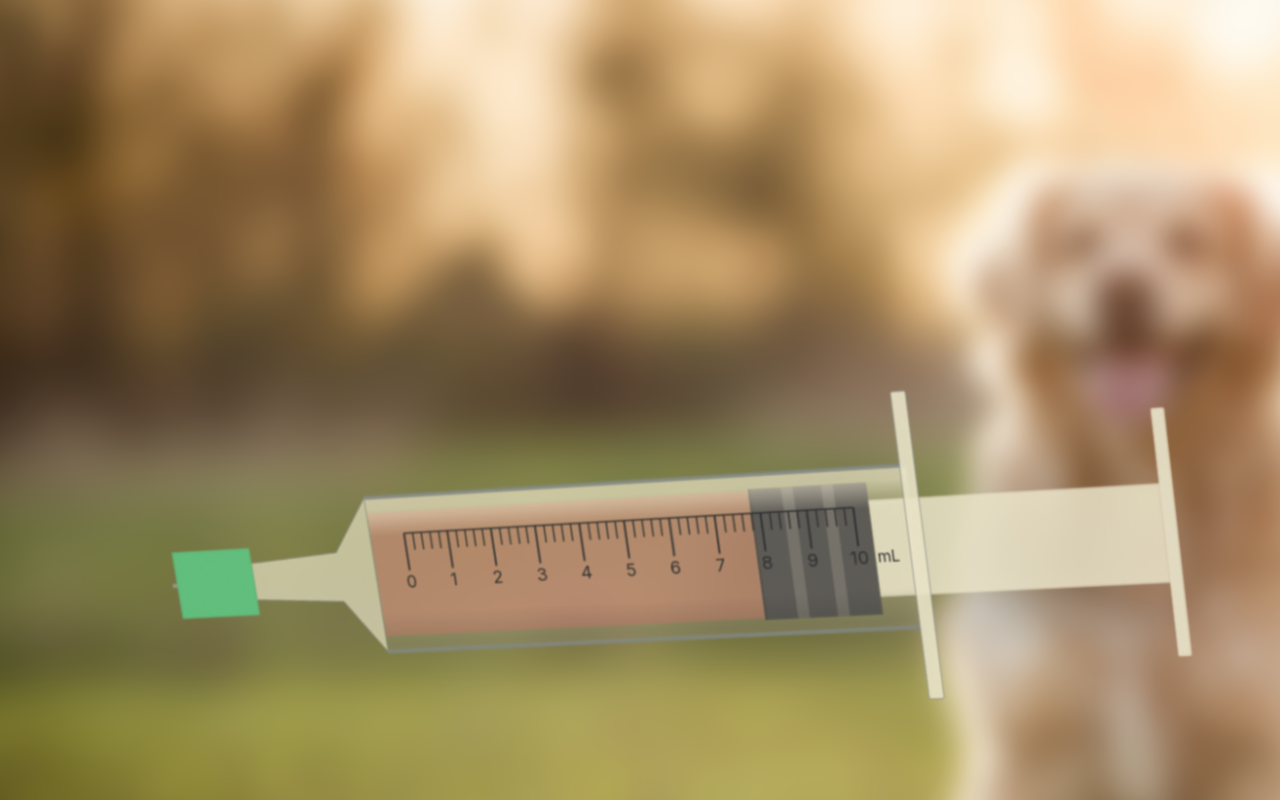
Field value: value=7.8 unit=mL
